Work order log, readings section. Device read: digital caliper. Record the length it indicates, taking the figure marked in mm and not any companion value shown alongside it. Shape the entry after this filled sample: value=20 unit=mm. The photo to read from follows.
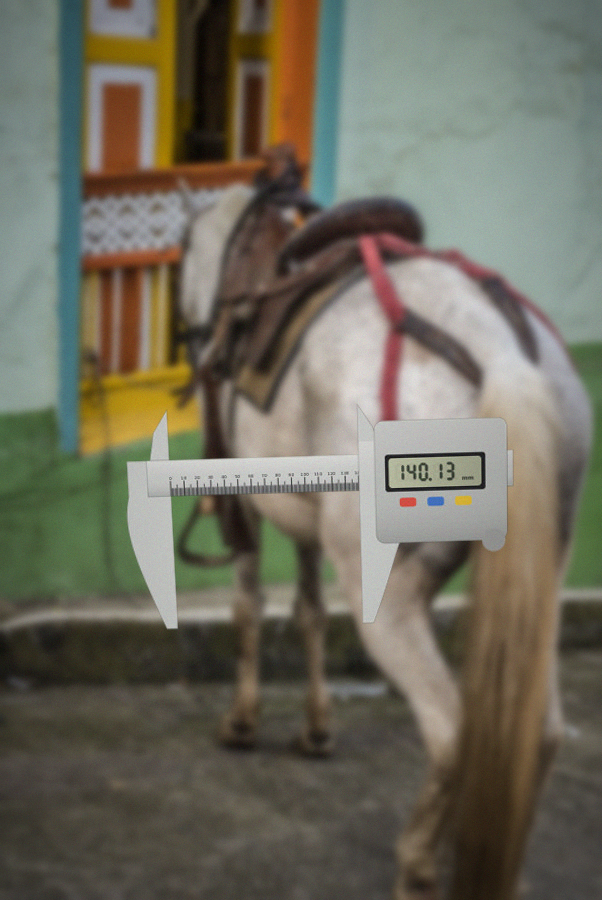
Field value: value=140.13 unit=mm
